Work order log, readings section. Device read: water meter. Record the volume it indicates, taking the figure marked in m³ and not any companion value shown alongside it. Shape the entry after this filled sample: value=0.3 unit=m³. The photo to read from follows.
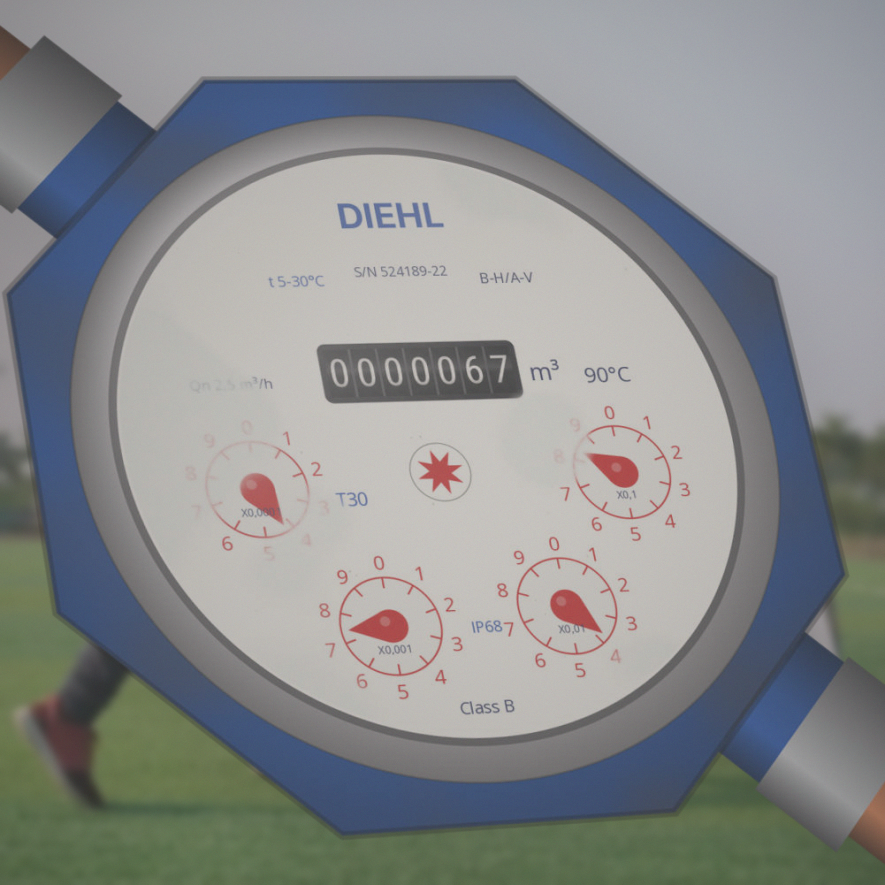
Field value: value=67.8374 unit=m³
